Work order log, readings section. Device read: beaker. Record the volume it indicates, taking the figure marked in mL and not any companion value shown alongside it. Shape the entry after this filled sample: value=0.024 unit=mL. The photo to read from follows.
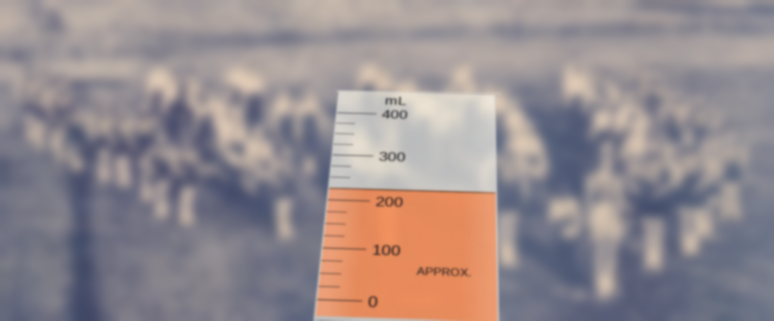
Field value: value=225 unit=mL
